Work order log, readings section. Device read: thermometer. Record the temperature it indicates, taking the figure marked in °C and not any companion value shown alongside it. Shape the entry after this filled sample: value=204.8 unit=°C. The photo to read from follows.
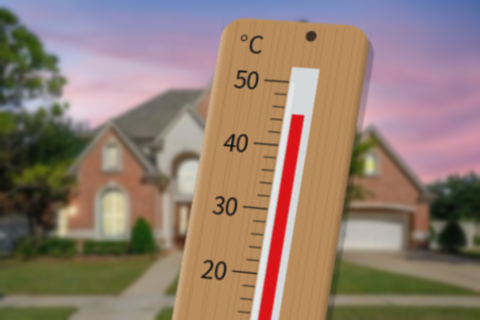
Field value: value=45 unit=°C
